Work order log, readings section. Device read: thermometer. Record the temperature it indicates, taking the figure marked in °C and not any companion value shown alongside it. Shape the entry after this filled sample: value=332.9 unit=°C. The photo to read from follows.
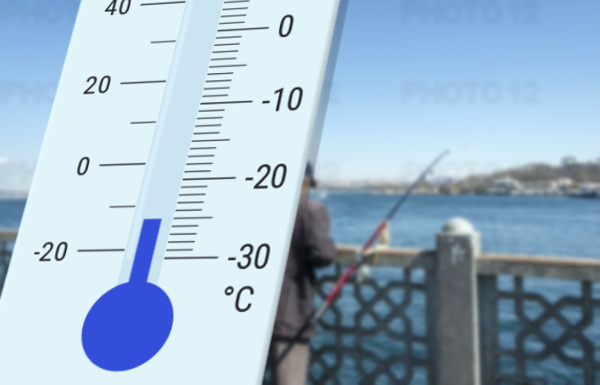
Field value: value=-25 unit=°C
